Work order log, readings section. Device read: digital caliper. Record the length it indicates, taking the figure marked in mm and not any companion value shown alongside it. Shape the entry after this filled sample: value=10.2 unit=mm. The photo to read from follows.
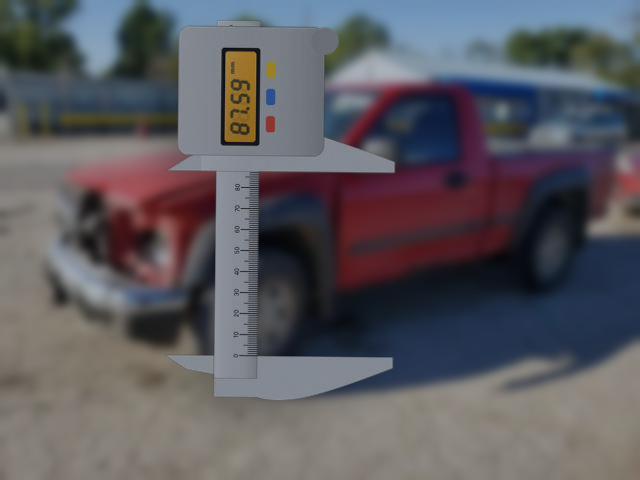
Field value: value=87.59 unit=mm
